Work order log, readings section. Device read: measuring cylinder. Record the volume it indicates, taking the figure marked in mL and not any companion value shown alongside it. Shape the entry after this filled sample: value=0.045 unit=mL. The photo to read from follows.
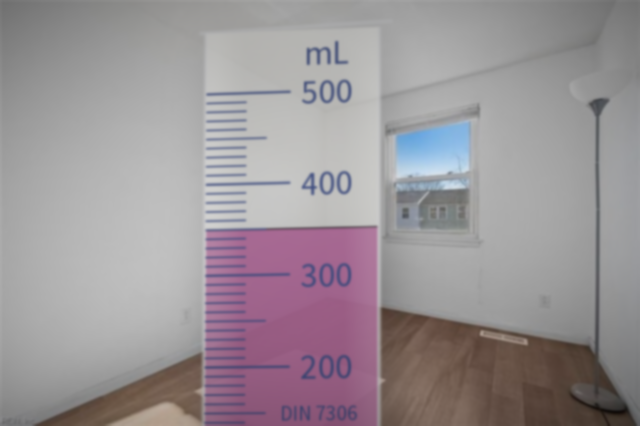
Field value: value=350 unit=mL
